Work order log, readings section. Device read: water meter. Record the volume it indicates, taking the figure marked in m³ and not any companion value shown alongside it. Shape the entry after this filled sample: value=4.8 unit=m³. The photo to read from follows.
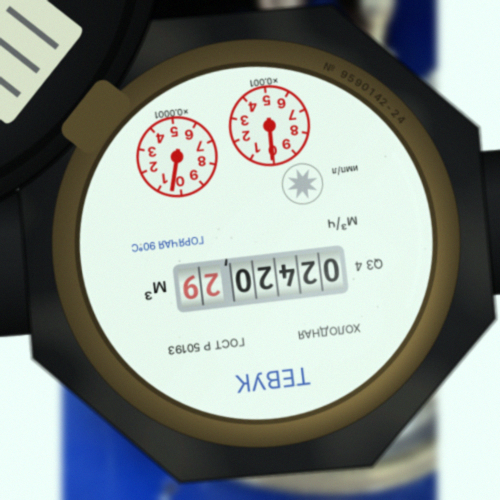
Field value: value=2420.2900 unit=m³
